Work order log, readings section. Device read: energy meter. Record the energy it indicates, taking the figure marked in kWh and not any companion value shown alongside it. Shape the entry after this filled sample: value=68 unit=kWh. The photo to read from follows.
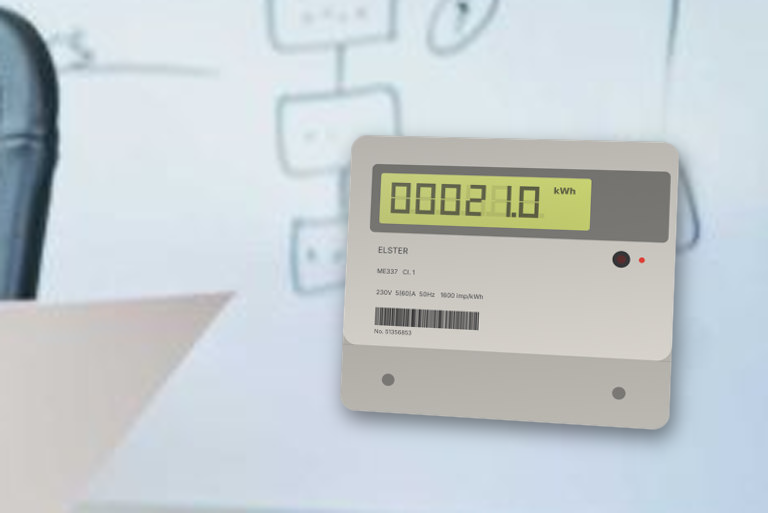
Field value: value=21.0 unit=kWh
